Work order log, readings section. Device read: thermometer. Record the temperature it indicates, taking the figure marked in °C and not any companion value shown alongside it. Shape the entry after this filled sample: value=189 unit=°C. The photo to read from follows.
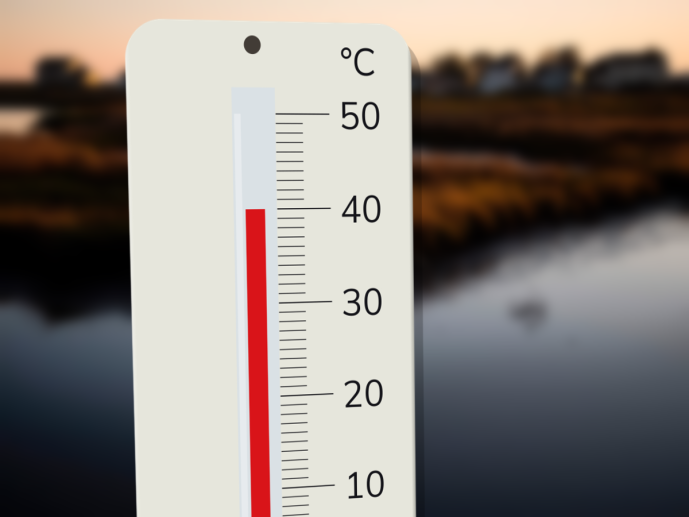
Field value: value=40 unit=°C
